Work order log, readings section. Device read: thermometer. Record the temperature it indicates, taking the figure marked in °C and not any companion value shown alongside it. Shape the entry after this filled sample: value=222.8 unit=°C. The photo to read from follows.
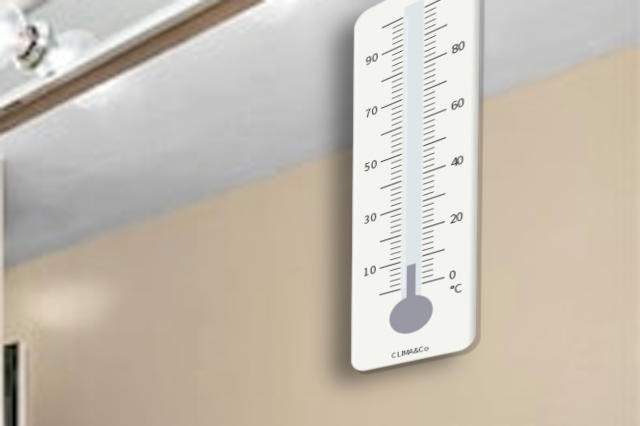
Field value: value=8 unit=°C
